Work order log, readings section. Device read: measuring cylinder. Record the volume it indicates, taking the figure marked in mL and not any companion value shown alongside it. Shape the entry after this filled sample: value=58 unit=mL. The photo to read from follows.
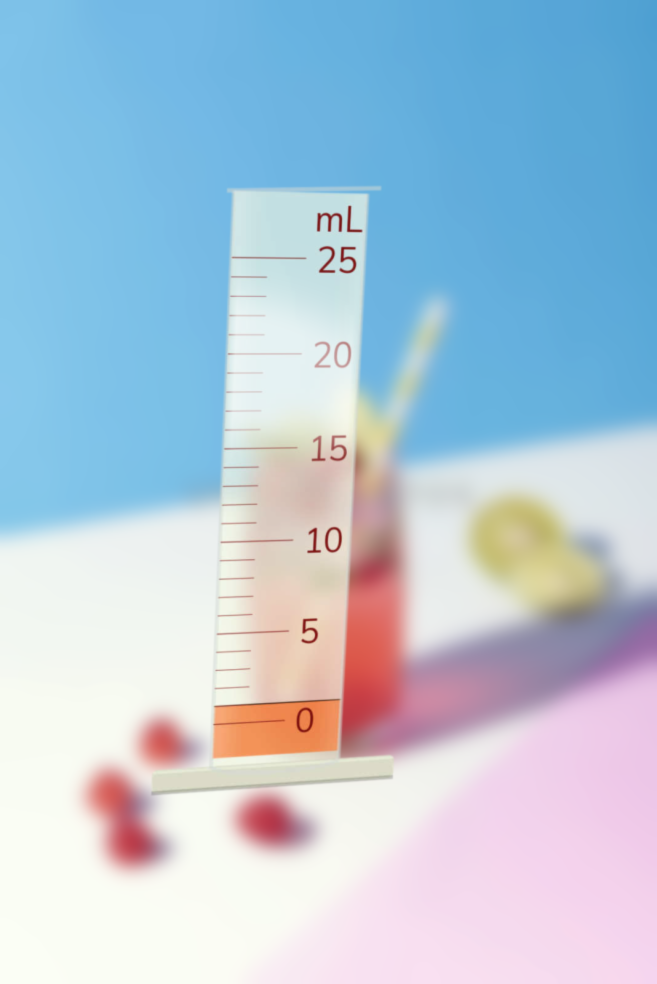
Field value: value=1 unit=mL
